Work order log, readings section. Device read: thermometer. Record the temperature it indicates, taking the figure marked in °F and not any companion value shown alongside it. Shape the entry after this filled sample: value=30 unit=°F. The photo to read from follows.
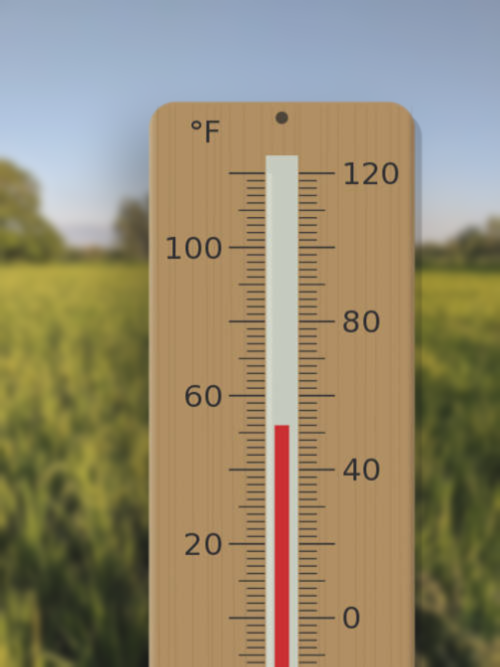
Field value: value=52 unit=°F
